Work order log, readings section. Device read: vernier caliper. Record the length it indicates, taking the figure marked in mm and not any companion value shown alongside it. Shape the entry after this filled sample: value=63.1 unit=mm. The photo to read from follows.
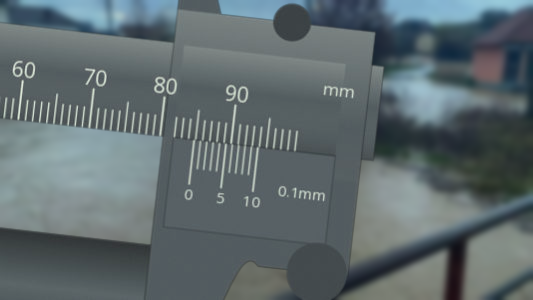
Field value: value=84.8 unit=mm
